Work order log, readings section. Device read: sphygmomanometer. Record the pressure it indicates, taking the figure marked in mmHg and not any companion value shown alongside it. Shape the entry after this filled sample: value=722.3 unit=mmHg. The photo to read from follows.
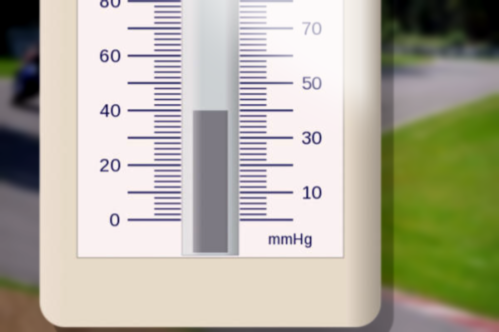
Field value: value=40 unit=mmHg
